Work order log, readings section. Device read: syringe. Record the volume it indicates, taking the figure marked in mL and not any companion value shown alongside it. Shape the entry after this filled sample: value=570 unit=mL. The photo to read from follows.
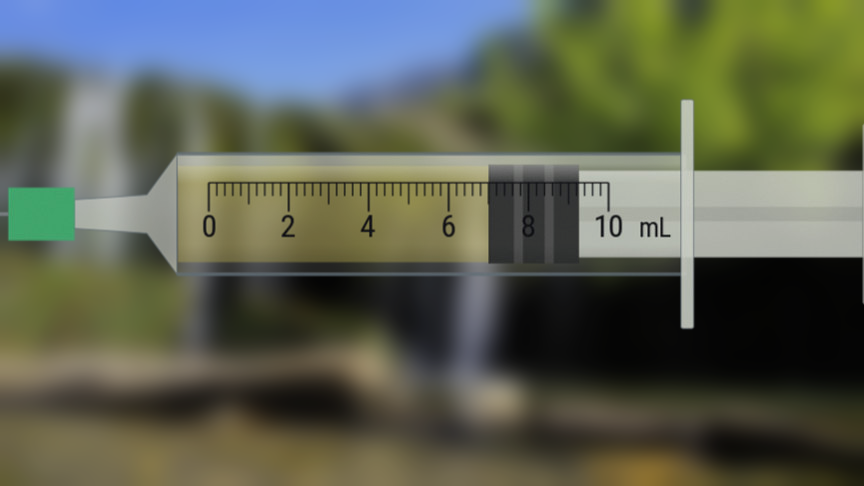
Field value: value=7 unit=mL
